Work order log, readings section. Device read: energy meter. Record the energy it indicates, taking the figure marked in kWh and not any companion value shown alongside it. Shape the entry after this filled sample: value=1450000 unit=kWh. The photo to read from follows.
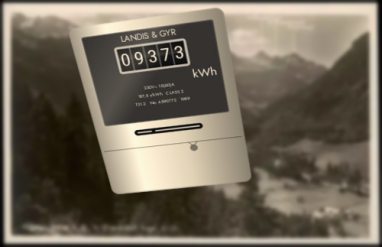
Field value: value=9373 unit=kWh
